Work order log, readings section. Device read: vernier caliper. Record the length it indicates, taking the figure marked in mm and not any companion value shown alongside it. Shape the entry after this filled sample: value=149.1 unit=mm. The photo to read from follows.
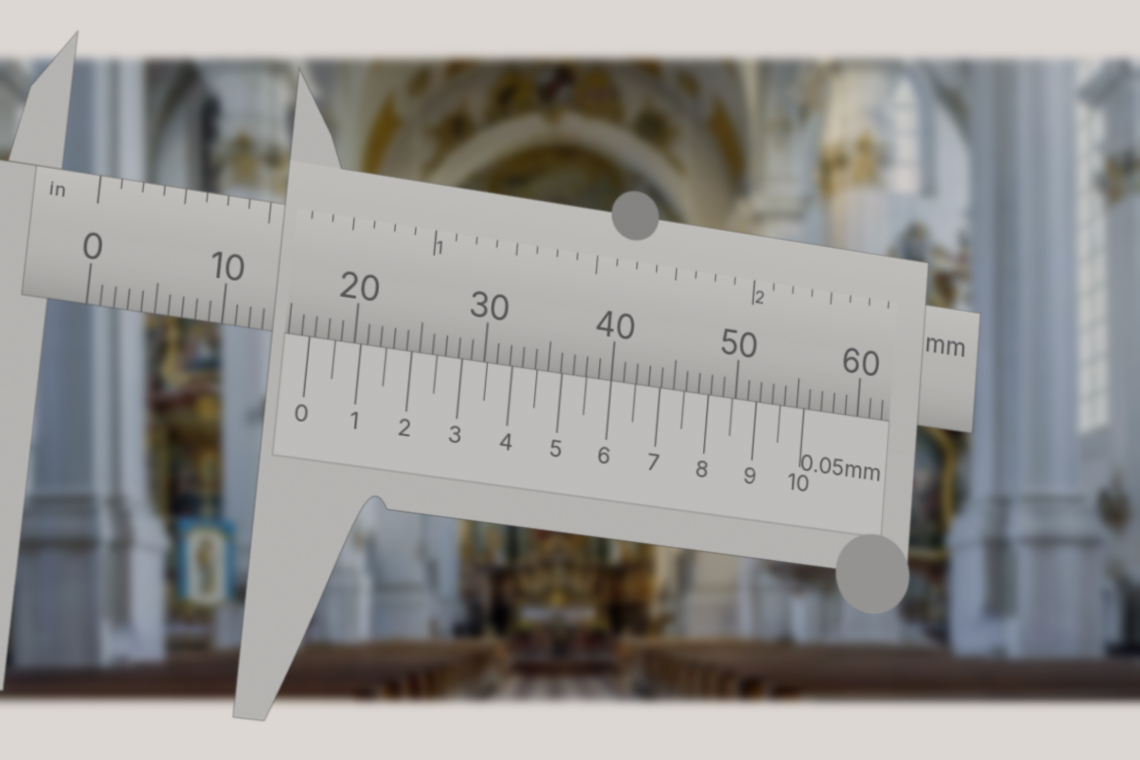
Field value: value=16.6 unit=mm
